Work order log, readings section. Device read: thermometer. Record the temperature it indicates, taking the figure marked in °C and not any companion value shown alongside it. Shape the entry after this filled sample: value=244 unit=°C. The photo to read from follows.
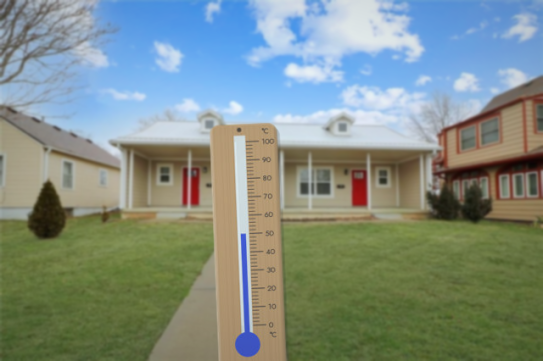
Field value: value=50 unit=°C
